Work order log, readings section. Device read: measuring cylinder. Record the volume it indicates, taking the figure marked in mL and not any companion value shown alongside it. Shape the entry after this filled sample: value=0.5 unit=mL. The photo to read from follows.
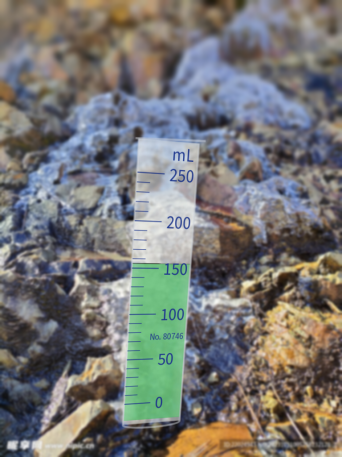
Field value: value=155 unit=mL
